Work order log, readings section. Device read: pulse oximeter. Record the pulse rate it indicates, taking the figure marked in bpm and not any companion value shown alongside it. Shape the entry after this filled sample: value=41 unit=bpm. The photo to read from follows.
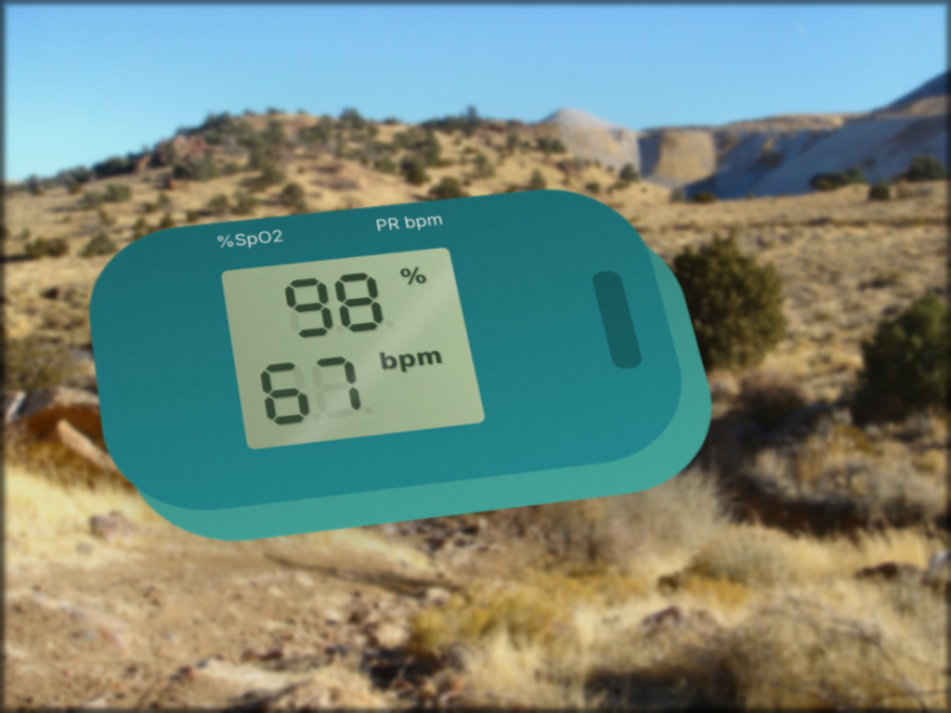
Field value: value=67 unit=bpm
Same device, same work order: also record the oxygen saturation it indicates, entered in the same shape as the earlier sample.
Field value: value=98 unit=%
